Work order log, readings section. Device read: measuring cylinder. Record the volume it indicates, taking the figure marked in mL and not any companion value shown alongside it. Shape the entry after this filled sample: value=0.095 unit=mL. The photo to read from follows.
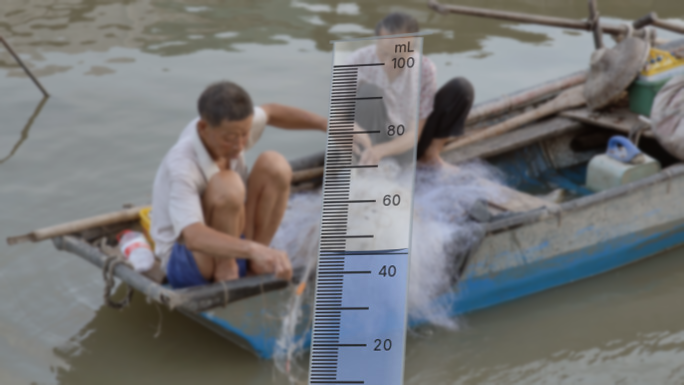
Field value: value=45 unit=mL
